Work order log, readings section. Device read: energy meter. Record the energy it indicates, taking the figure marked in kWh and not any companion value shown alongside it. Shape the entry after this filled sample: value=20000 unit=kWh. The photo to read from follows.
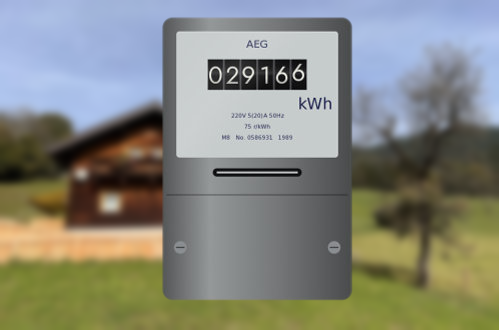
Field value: value=29166 unit=kWh
